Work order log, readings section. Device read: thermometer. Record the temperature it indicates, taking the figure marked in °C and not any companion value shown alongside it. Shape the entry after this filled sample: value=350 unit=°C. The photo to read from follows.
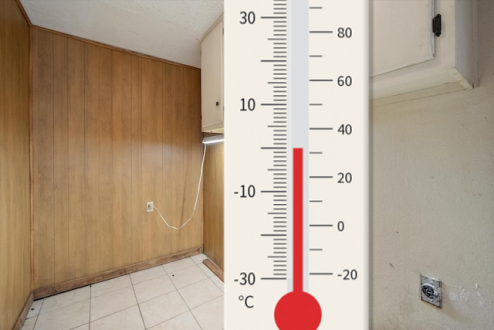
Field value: value=0 unit=°C
